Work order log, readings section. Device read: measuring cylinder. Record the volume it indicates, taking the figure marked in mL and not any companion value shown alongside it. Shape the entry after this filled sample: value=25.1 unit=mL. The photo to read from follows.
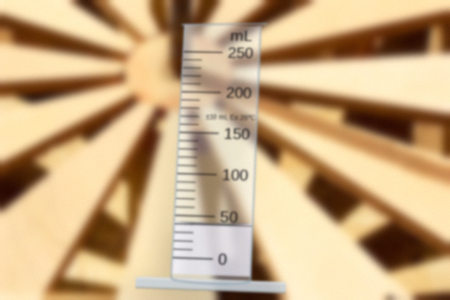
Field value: value=40 unit=mL
